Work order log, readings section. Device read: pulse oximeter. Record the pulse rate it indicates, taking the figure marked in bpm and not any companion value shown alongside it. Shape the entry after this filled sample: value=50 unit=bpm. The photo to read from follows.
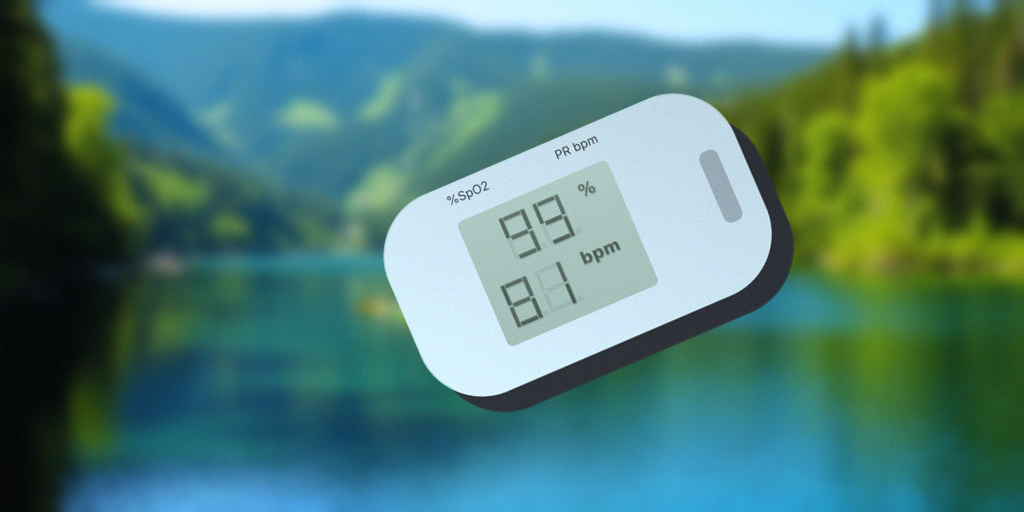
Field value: value=81 unit=bpm
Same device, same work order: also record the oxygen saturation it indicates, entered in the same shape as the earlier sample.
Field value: value=99 unit=%
